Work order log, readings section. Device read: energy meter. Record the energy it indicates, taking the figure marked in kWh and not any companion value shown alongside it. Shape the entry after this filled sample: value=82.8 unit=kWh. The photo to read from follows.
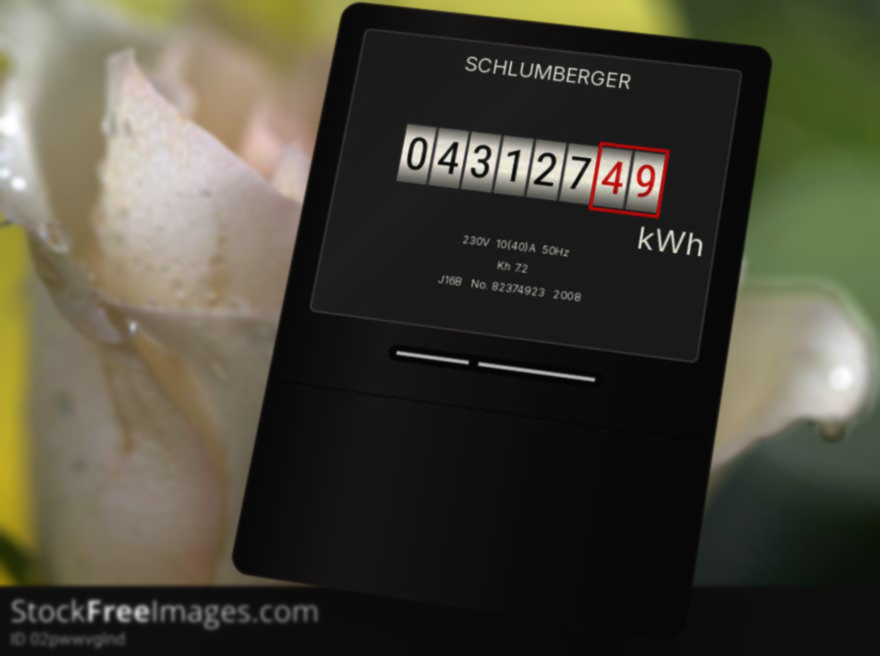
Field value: value=43127.49 unit=kWh
